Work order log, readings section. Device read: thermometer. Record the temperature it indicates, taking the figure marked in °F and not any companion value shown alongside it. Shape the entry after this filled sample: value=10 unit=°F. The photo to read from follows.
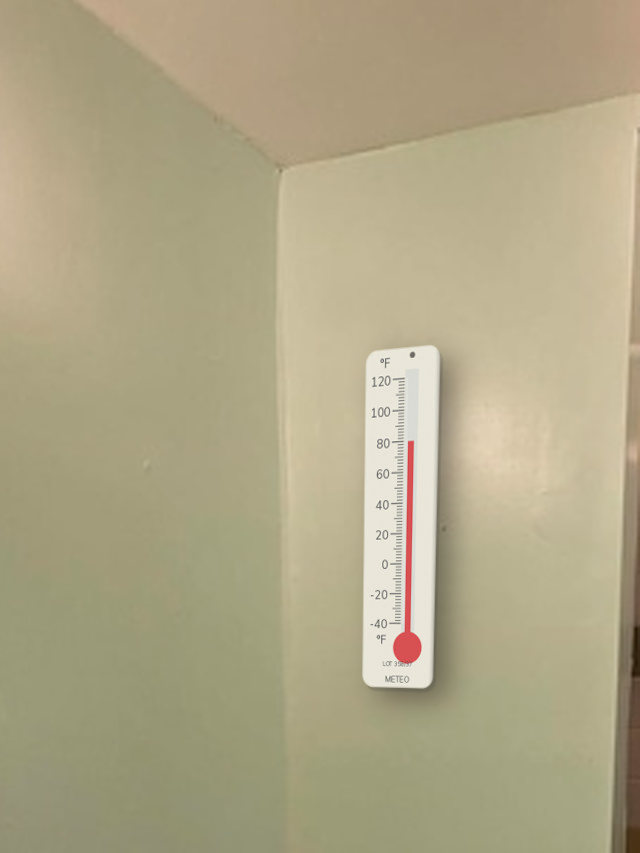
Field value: value=80 unit=°F
